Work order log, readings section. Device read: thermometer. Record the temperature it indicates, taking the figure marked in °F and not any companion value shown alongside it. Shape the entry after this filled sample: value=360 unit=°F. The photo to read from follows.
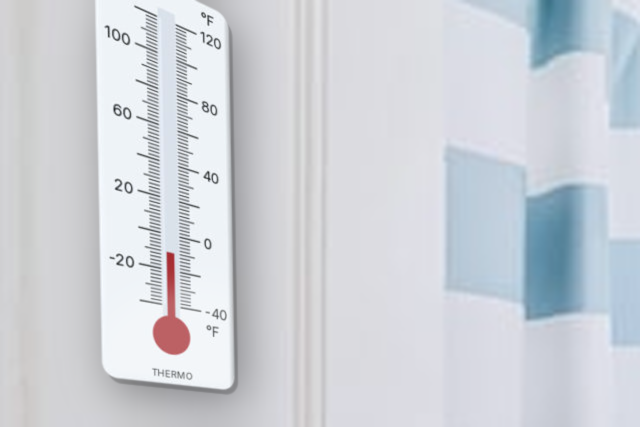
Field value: value=-10 unit=°F
